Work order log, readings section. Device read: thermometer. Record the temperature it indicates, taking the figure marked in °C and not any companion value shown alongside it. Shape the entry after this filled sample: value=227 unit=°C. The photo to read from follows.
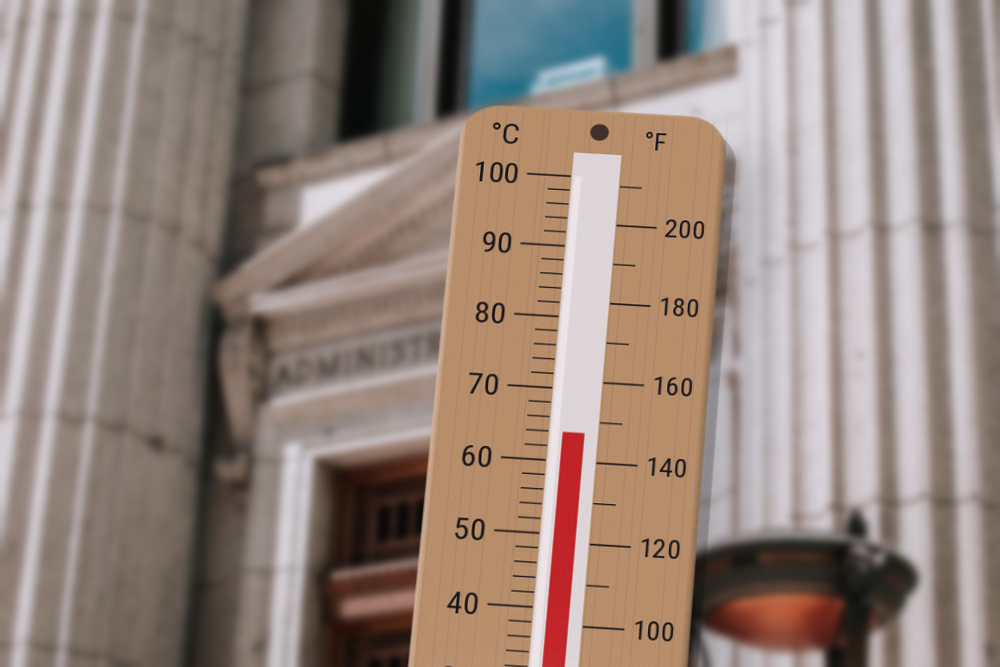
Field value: value=64 unit=°C
